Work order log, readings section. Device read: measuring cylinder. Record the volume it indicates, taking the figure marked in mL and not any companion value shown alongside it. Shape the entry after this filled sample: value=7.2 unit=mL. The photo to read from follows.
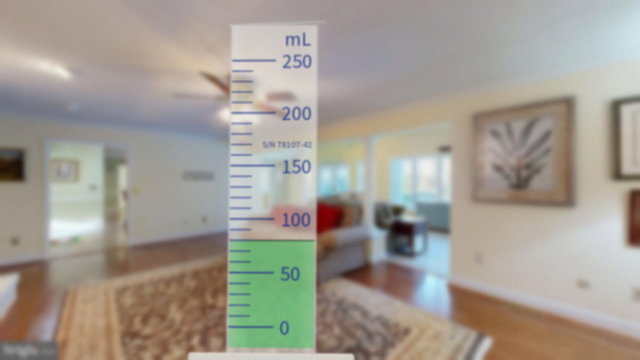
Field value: value=80 unit=mL
